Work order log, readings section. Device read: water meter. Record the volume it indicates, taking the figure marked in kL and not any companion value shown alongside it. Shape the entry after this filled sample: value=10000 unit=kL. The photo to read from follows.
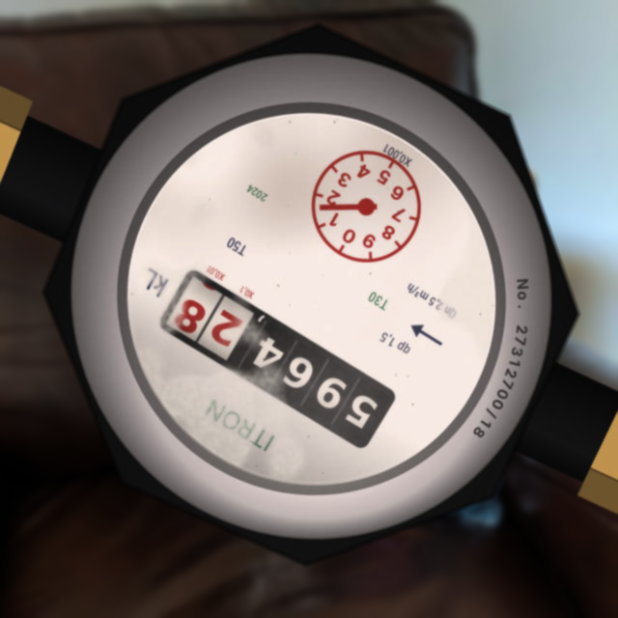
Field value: value=5964.281 unit=kL
